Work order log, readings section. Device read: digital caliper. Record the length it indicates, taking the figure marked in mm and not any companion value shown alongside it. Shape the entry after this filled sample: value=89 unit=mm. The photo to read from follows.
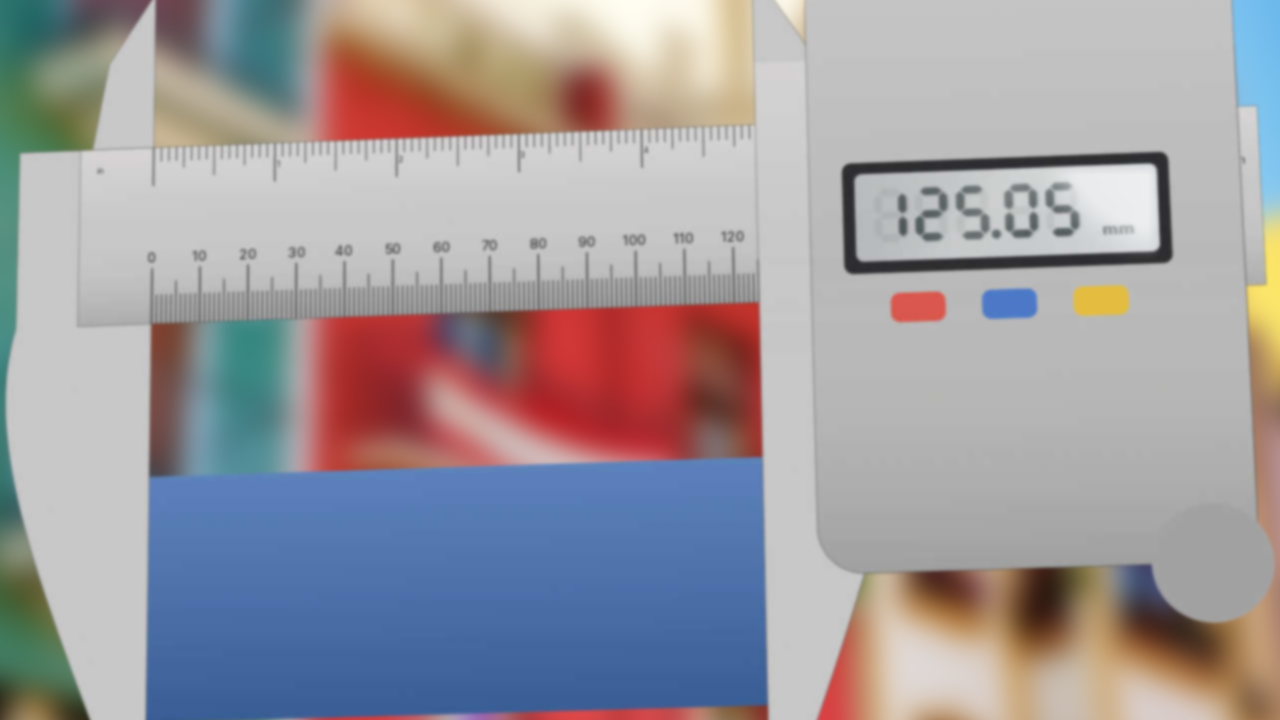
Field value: value=125.05 unit=mm
